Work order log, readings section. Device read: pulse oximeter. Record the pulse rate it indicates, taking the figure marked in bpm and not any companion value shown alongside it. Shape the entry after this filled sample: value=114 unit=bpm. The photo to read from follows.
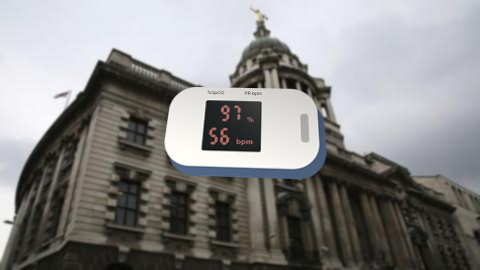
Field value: value=56 unit=bpm
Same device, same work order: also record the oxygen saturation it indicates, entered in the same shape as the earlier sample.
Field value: value=97 unit=%
